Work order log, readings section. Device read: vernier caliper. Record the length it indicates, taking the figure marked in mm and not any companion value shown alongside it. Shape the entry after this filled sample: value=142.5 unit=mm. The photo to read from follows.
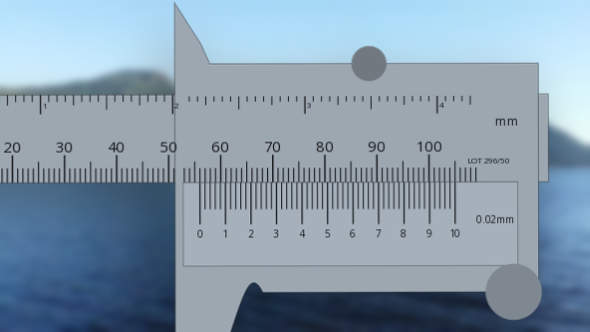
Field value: value=56.0 unit=mm
